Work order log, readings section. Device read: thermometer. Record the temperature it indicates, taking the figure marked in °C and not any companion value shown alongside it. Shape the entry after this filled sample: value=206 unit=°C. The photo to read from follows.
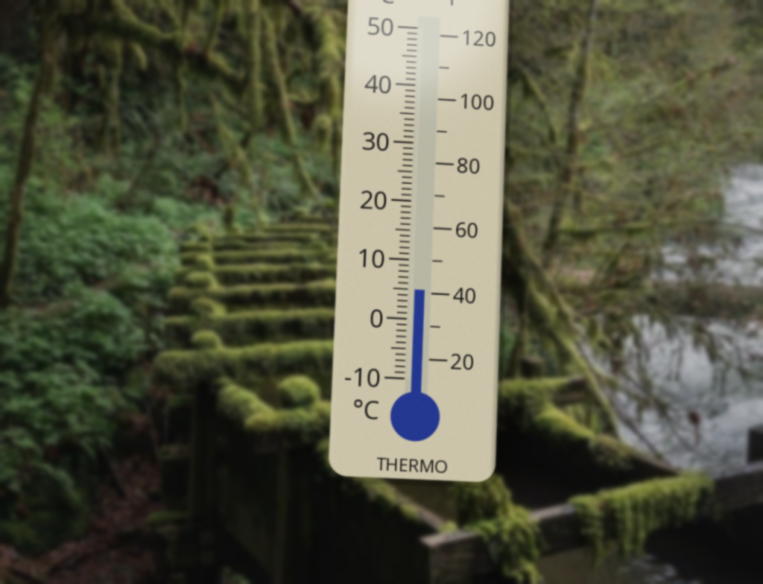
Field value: value=5 unit=°C
